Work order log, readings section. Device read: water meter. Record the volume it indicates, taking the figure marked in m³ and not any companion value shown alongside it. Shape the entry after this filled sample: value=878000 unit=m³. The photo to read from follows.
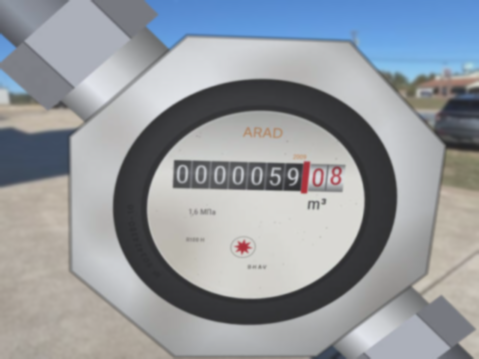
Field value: value=59.08 unit=m³
